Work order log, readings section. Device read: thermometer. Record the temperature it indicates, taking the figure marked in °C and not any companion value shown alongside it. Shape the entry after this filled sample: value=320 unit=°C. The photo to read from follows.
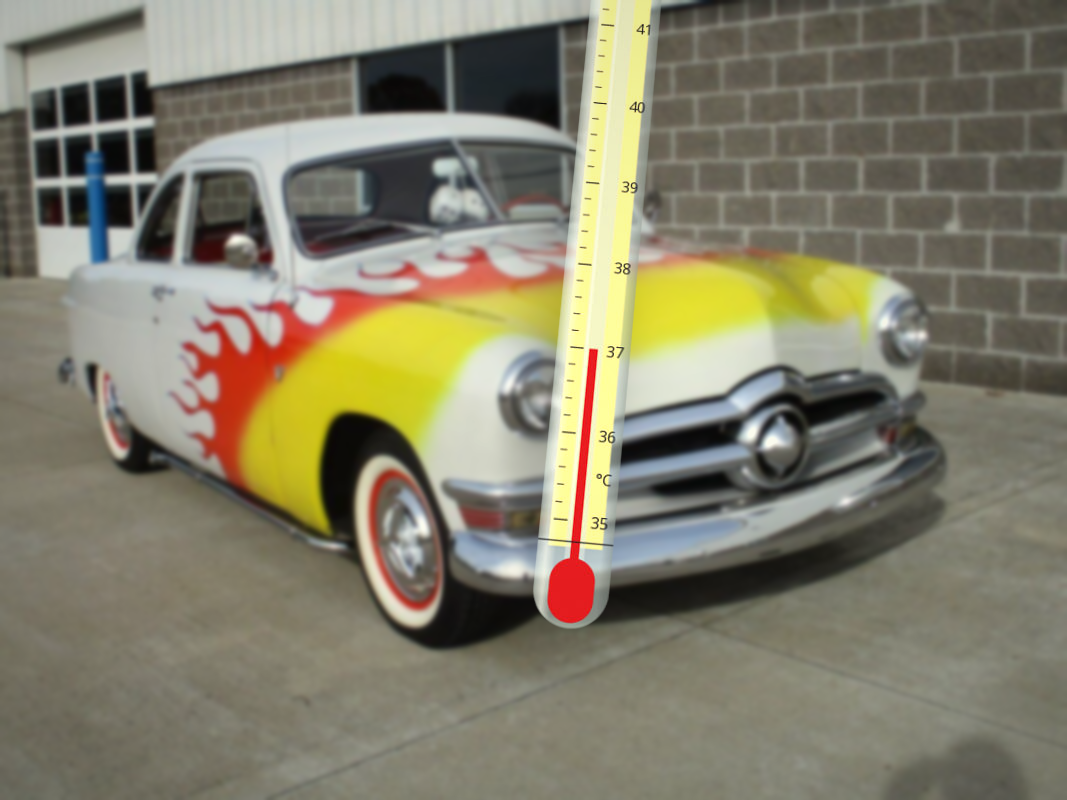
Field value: value=37 unit=°C
